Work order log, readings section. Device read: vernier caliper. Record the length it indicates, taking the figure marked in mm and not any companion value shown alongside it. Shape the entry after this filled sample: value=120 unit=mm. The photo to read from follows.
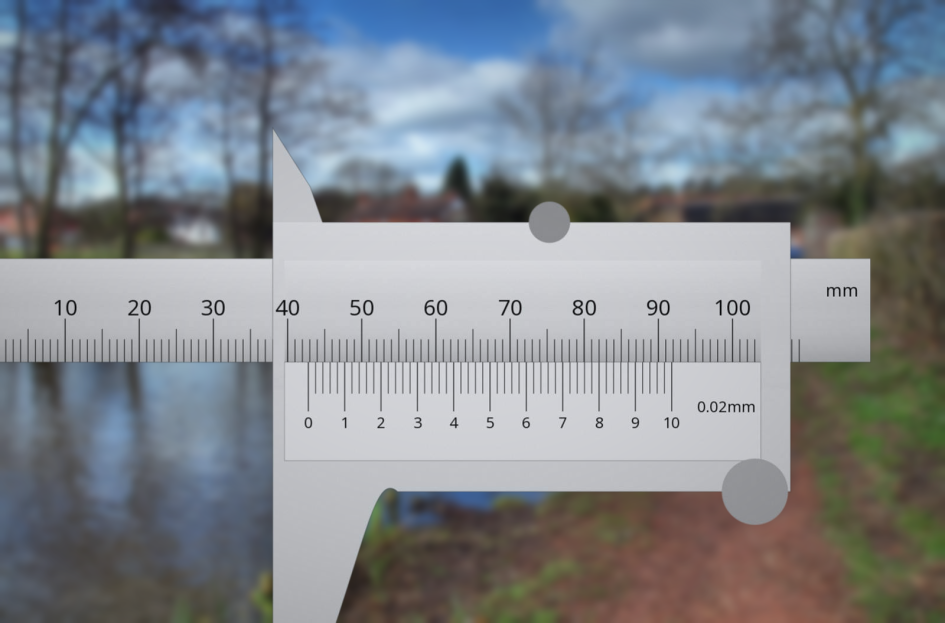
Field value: value=42.8 unit=mm
